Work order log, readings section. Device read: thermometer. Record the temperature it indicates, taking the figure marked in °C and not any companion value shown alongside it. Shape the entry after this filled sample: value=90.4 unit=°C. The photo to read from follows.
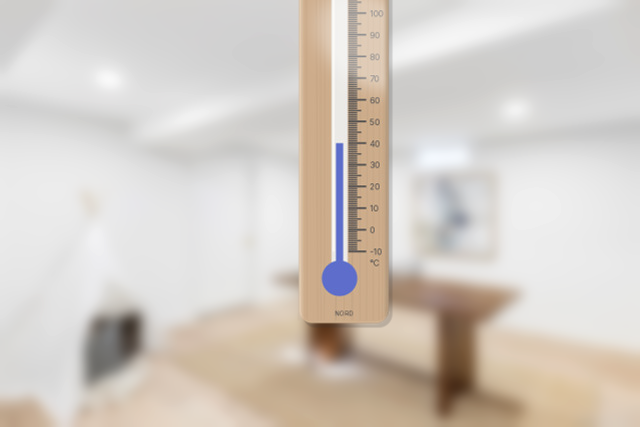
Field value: value=40 unit=°C
